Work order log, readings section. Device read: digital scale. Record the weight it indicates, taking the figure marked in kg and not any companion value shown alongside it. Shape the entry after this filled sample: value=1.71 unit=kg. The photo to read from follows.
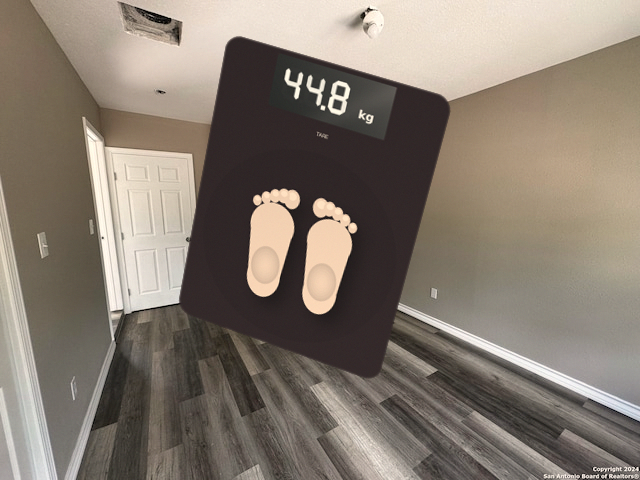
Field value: value=44.8 unit=kg
